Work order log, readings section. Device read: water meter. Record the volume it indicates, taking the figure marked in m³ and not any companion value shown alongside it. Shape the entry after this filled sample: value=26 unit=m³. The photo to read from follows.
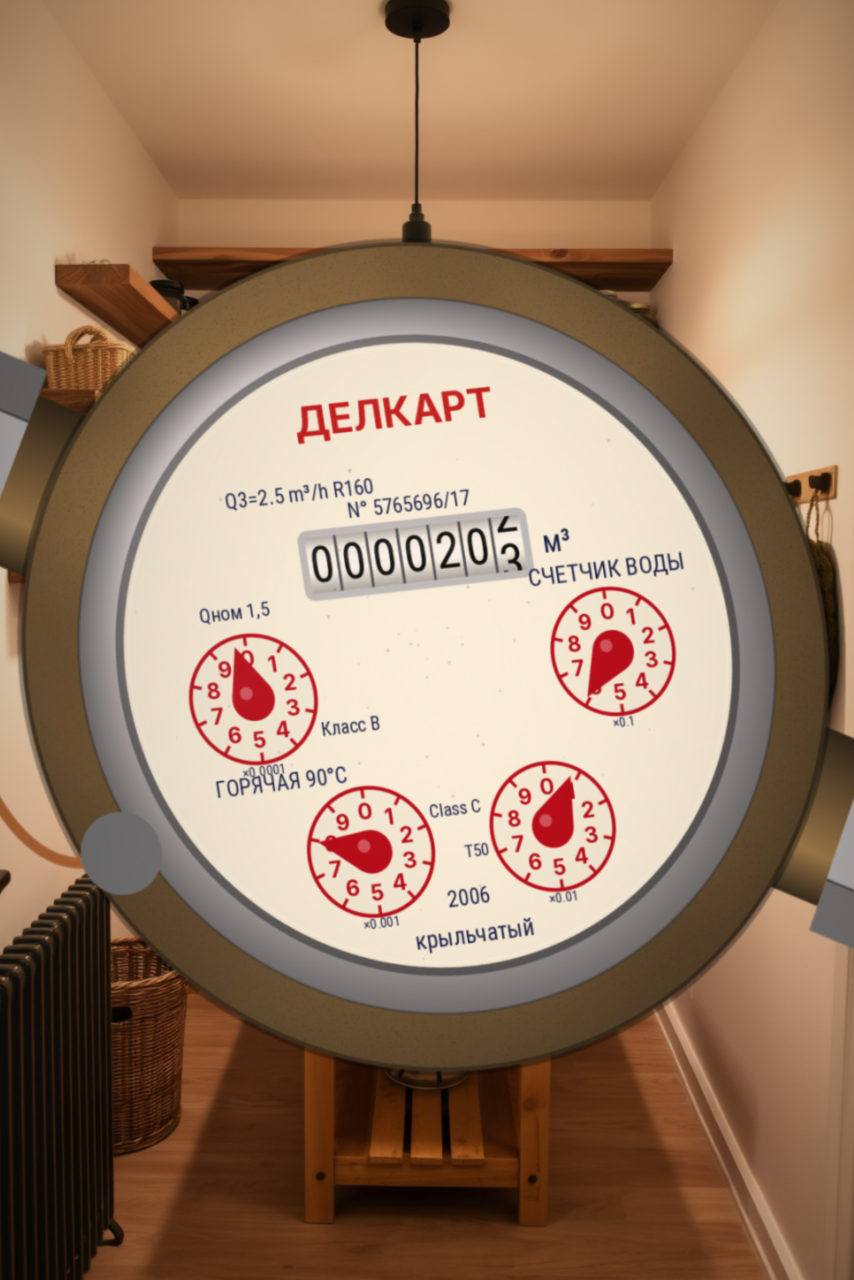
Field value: value=202.6079 unit=m³
